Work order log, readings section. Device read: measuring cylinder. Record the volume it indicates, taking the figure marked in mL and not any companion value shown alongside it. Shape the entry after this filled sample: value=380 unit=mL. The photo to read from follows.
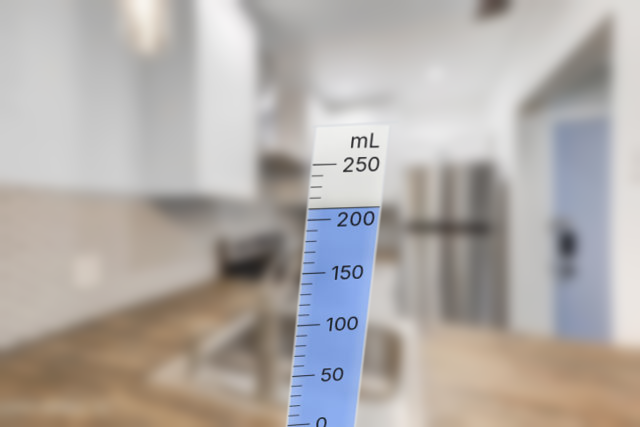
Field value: value=210 unit=mL
